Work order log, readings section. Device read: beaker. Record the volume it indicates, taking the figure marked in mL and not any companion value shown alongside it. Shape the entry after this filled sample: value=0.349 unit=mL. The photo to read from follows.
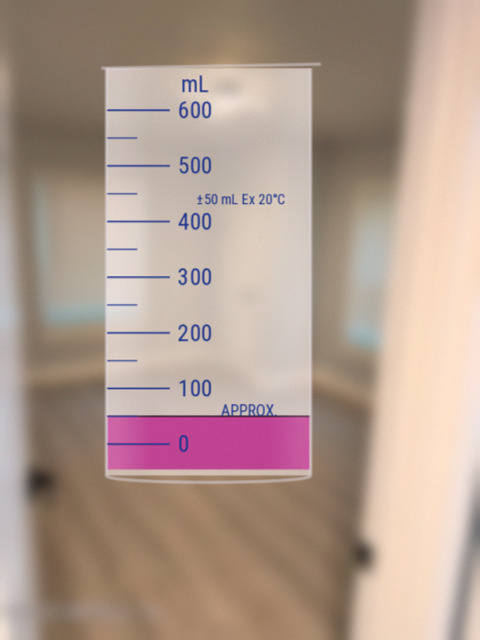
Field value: value=50 unit=mL
